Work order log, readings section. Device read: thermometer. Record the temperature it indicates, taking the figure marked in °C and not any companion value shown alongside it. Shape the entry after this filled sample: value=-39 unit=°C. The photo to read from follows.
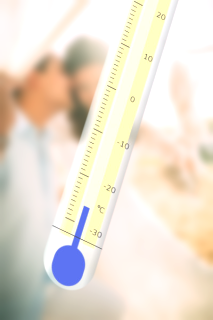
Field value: value=-26 unit=°C
